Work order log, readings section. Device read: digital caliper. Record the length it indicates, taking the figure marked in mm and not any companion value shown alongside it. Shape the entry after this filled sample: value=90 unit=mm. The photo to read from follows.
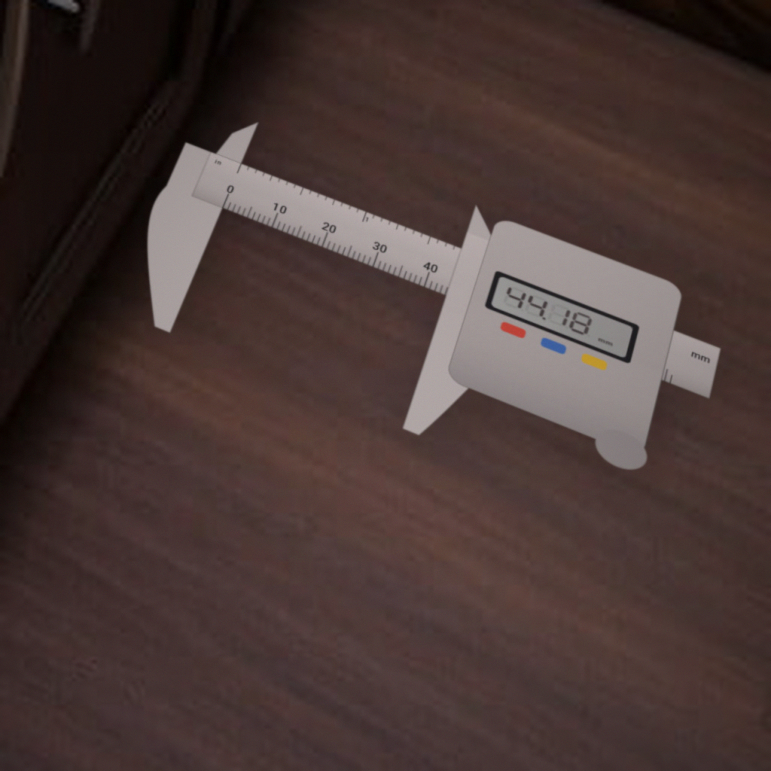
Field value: value=44.18 unit=mm
